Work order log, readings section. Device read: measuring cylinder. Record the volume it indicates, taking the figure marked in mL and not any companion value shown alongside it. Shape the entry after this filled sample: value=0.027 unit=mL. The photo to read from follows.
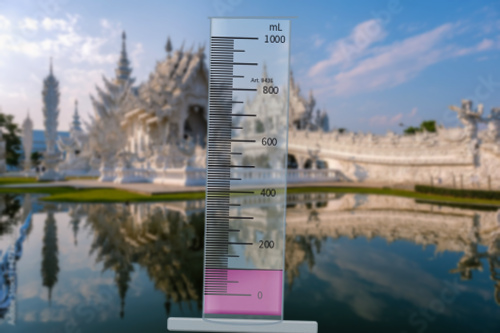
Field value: value=100 unit=mL
